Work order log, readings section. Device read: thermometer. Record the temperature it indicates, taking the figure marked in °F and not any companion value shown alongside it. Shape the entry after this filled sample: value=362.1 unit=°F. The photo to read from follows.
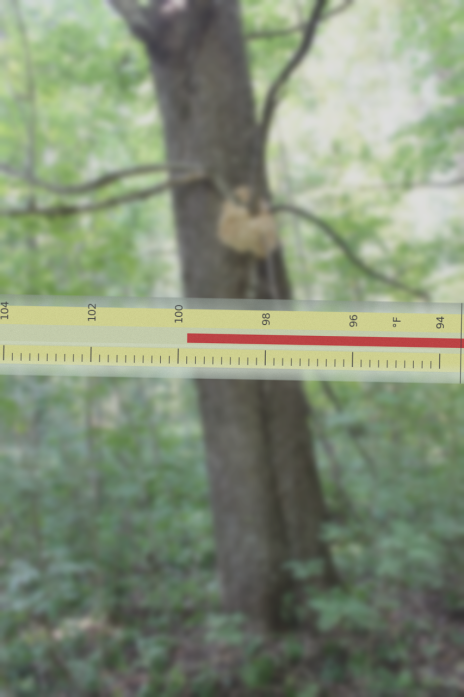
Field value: value=99.8 unit=°F
